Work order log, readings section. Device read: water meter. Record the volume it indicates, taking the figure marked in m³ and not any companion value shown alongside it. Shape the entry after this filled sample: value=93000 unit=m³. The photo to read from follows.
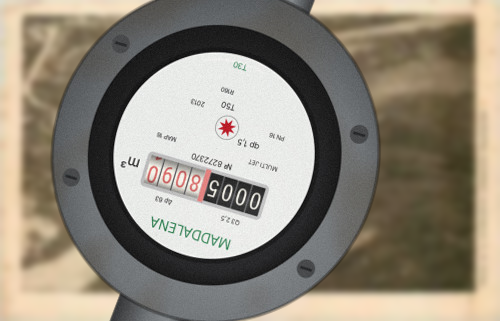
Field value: value=5.8090 unit=m³
